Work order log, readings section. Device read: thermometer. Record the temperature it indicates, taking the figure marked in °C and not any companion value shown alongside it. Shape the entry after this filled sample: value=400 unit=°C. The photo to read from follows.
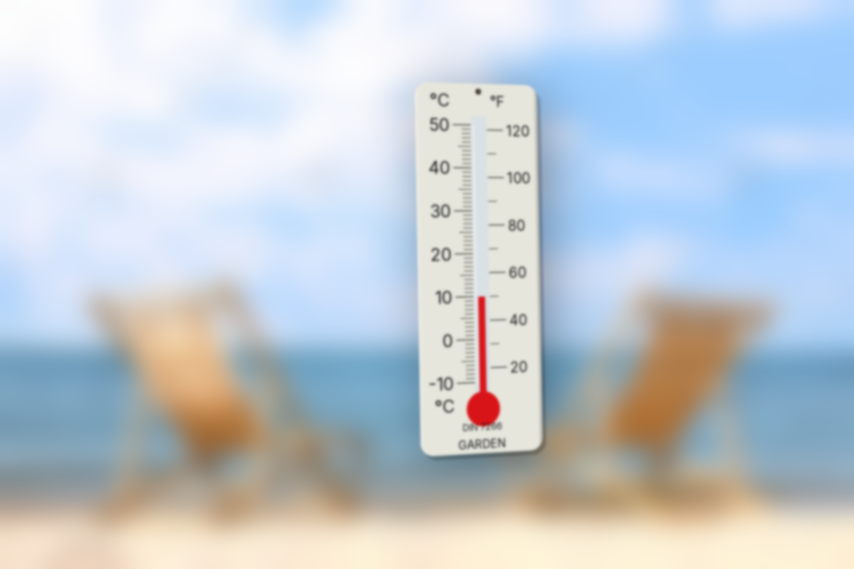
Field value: value=10 unit=°C
